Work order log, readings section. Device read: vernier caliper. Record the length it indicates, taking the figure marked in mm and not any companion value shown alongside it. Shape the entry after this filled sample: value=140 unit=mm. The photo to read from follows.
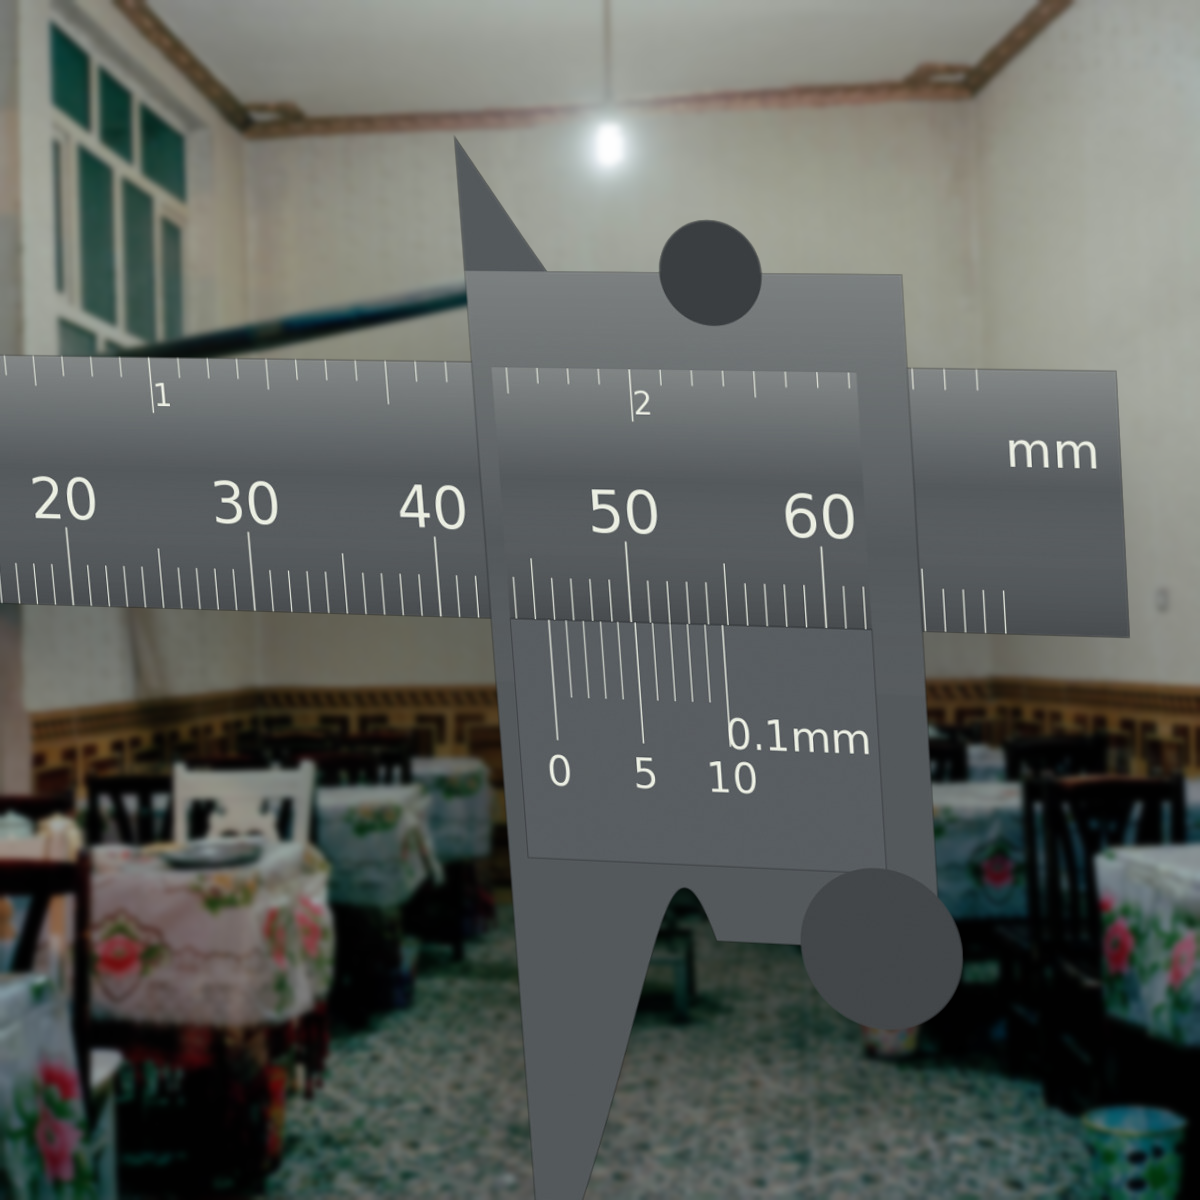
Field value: value=45.7 unit=mm
